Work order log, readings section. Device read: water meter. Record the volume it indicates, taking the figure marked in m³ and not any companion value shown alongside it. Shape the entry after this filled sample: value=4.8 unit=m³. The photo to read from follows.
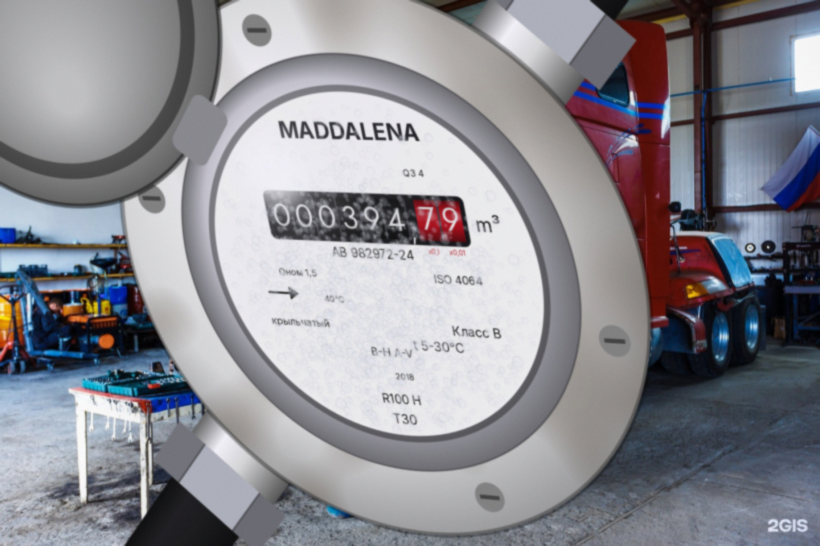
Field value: value=394.79 unit=m³
